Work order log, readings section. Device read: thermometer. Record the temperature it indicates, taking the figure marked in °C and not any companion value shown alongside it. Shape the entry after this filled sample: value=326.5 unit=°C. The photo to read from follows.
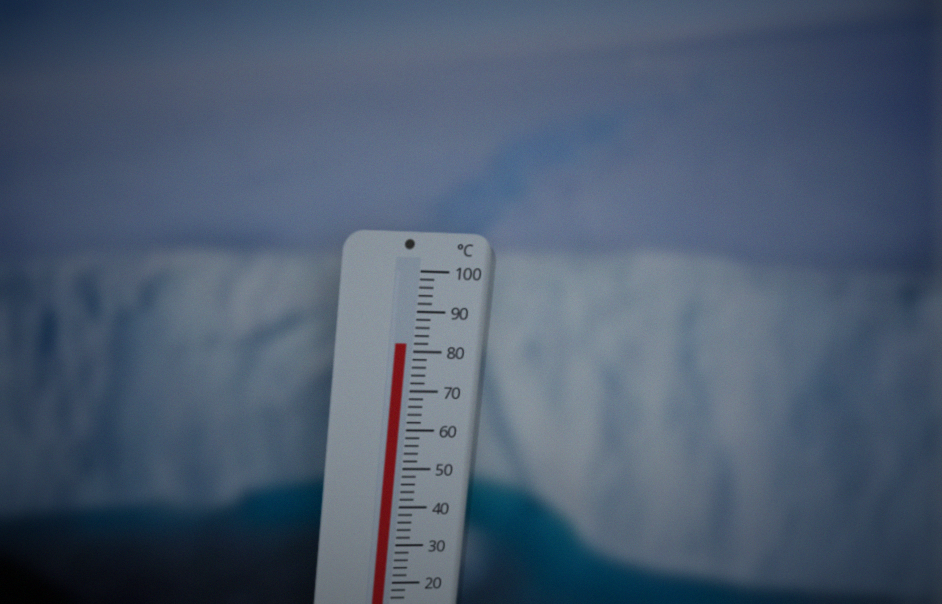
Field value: value=82 unit=°C
